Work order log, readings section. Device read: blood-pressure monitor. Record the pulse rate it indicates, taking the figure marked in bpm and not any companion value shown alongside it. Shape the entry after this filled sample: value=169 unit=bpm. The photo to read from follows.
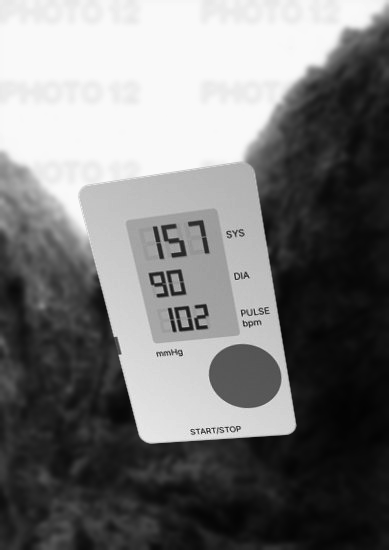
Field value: value=102 unit=bpm
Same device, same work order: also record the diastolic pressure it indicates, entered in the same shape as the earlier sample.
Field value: value=90 unit=mmHg
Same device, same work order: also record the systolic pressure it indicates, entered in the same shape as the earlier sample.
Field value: value=157 unit=mmHg
